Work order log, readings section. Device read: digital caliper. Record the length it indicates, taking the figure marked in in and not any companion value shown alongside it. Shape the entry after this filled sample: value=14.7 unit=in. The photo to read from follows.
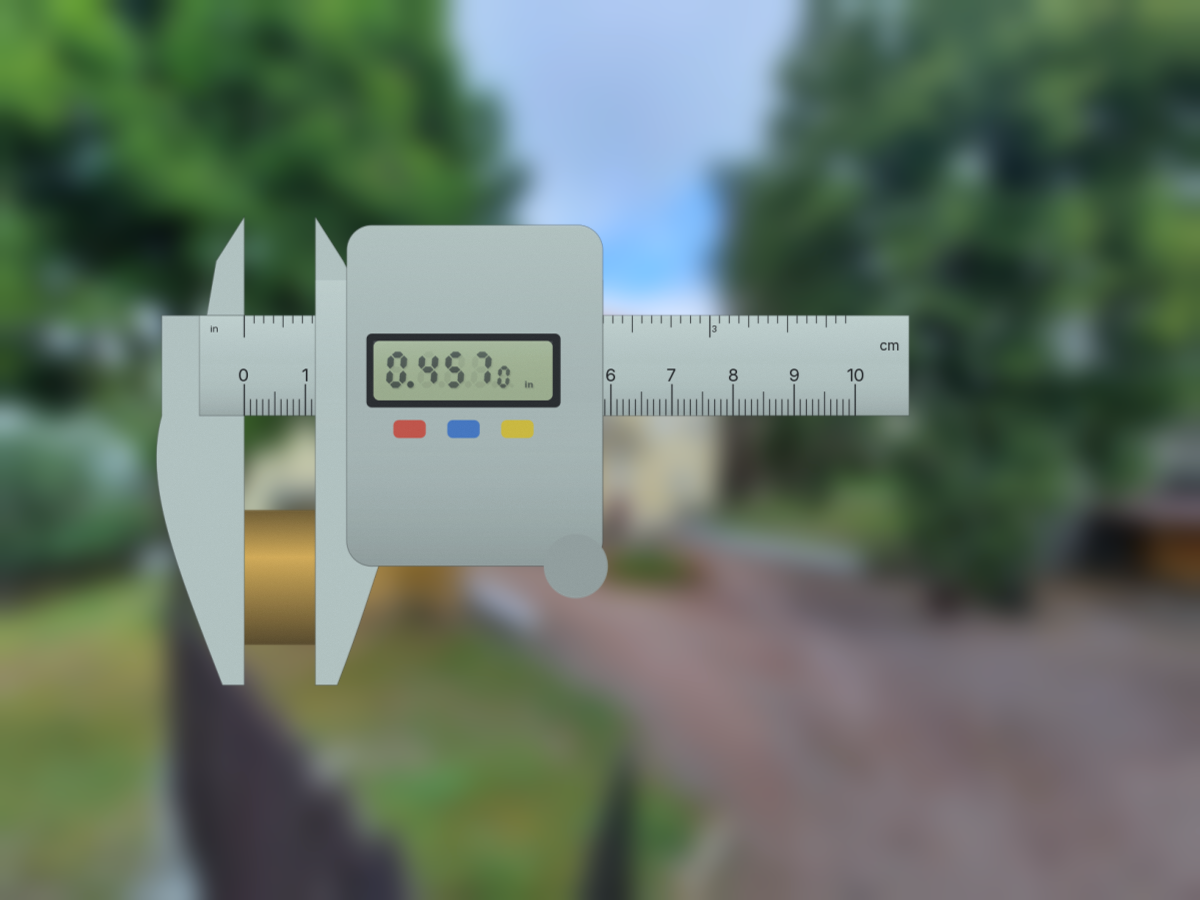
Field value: value=0.4570 unit=in
